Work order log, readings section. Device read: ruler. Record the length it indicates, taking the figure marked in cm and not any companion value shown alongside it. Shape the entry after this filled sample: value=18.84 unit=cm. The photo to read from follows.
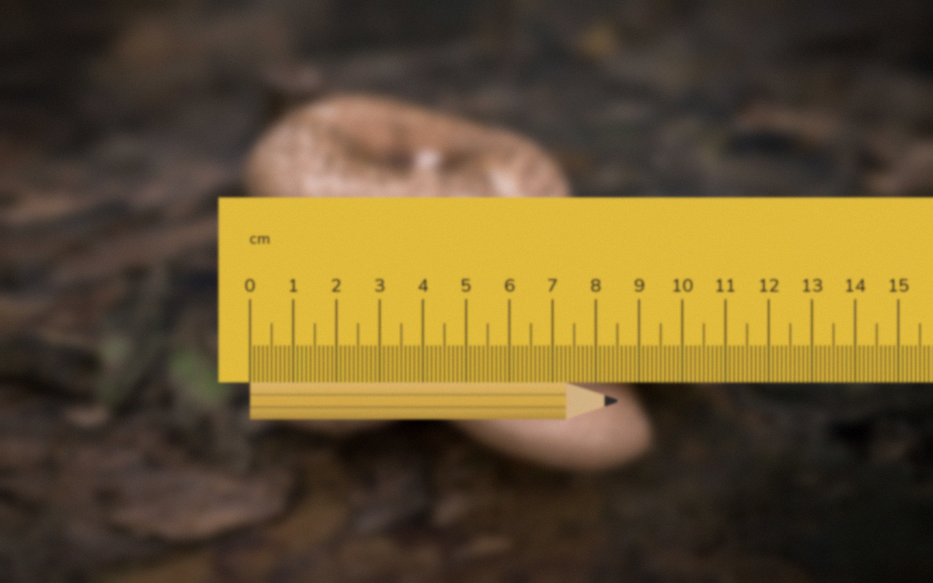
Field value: value=8.5 unit=cm
